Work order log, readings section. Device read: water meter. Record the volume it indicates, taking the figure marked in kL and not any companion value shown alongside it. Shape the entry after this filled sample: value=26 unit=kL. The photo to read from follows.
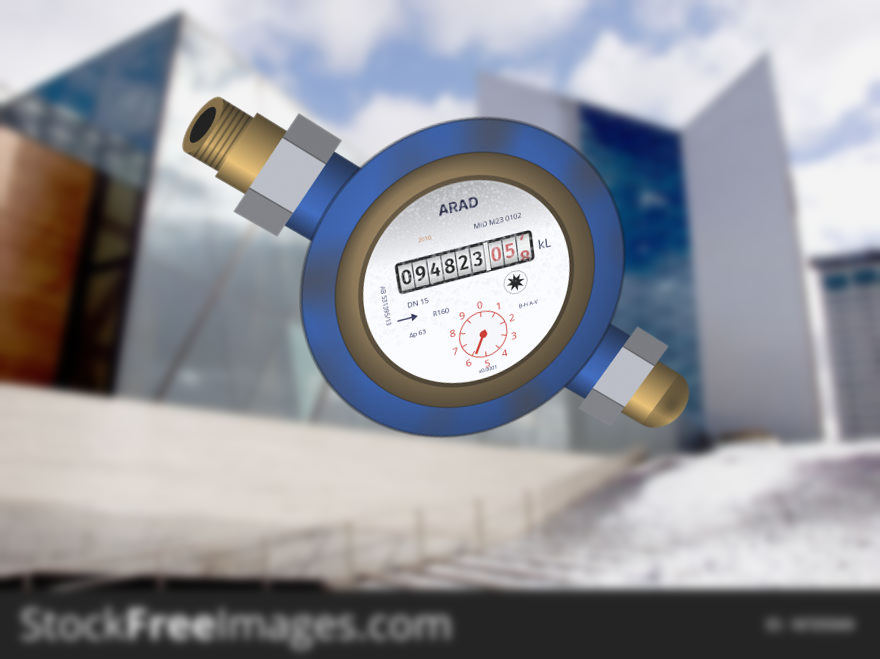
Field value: value=94823.0575 unit=kL
